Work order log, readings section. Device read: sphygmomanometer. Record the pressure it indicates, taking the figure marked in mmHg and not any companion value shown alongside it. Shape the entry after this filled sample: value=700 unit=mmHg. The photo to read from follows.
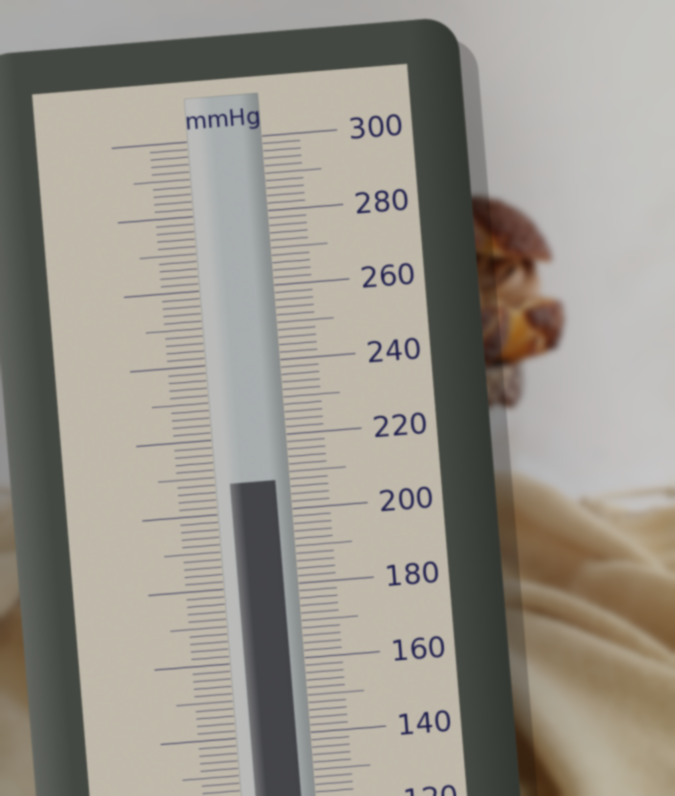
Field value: value=208 unit=mmHg
